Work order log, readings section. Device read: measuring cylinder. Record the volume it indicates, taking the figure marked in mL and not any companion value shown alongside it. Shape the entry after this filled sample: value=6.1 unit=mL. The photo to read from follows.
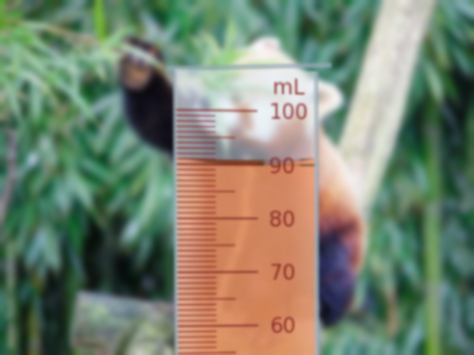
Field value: value=90 unit=mL
